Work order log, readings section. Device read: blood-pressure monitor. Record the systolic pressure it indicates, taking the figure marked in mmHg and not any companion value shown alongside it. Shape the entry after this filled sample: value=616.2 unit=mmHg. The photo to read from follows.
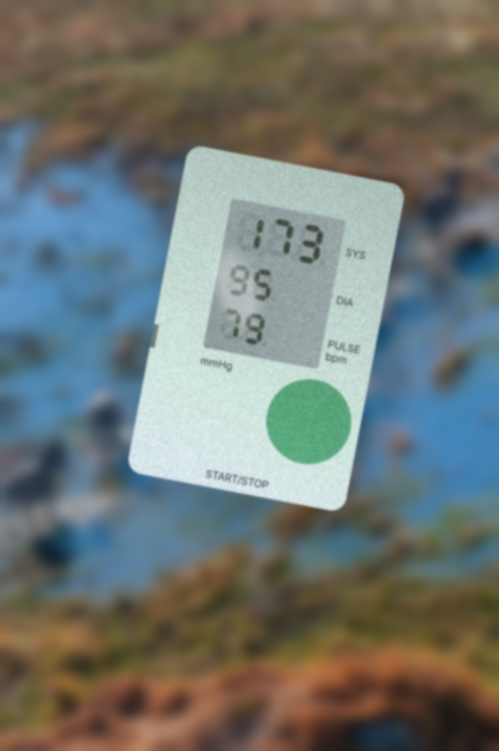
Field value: value=173 unit=mmHg
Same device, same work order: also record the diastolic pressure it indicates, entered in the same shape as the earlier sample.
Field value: value=95 unit=mmHg
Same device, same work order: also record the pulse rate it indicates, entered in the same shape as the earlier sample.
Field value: value=79 unit=bpm
